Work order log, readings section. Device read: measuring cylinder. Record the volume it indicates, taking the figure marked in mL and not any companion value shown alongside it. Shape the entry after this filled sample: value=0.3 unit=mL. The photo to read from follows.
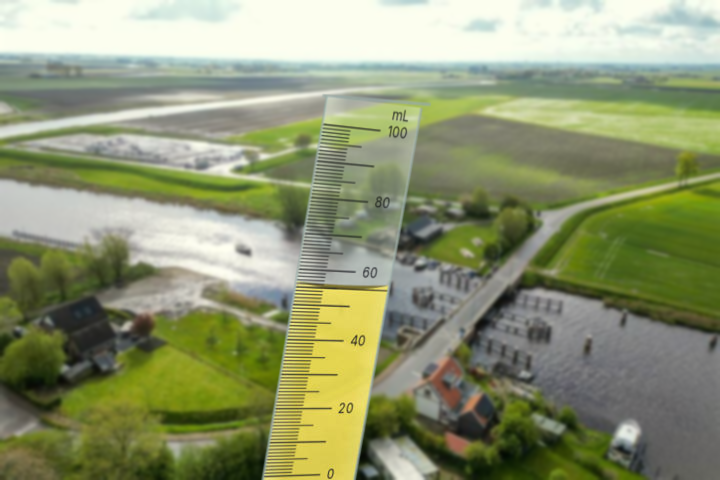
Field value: value=55 unit=mL
